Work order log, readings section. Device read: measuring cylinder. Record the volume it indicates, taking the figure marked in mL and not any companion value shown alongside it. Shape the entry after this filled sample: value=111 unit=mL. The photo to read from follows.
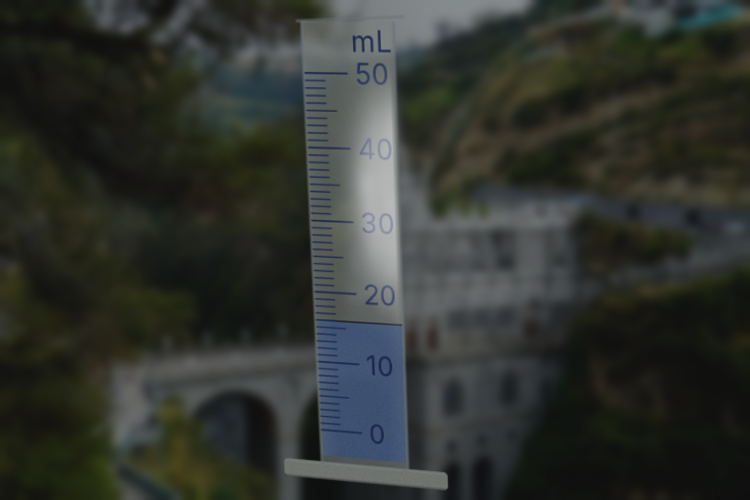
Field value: value=16 unit=mL
